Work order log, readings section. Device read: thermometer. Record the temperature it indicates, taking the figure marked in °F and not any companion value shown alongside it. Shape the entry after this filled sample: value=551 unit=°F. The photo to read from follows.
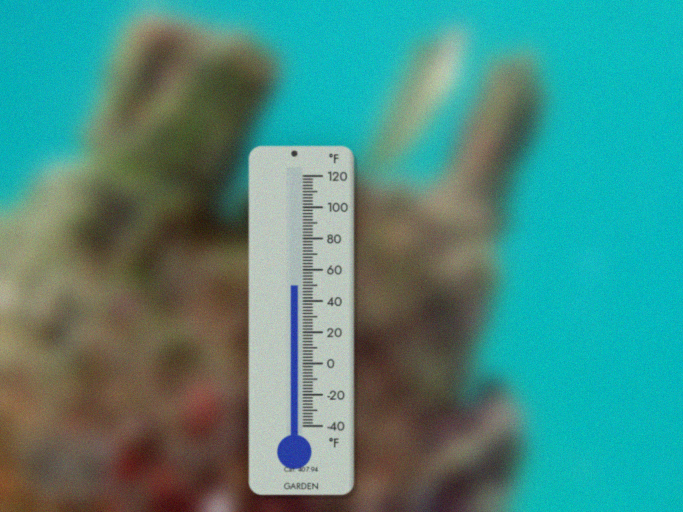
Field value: value=50 unit=°F
